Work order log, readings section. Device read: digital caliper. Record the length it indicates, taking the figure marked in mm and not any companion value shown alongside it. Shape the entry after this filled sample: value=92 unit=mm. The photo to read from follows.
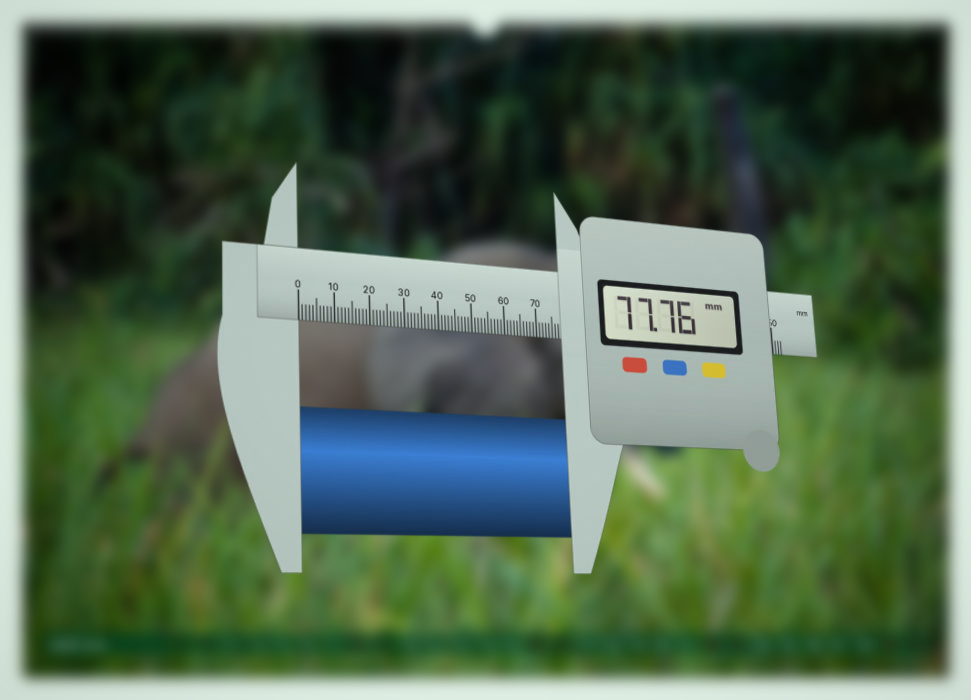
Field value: value=77.76 unit=mm
